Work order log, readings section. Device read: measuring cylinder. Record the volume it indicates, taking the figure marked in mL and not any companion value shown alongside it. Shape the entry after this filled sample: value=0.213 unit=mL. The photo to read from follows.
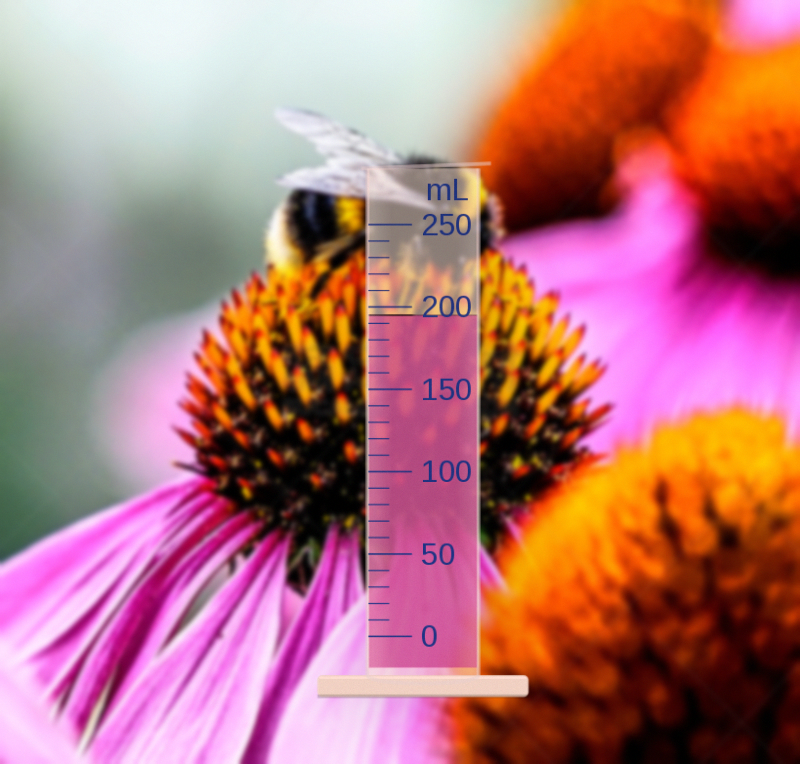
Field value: value=195 unit=mL
